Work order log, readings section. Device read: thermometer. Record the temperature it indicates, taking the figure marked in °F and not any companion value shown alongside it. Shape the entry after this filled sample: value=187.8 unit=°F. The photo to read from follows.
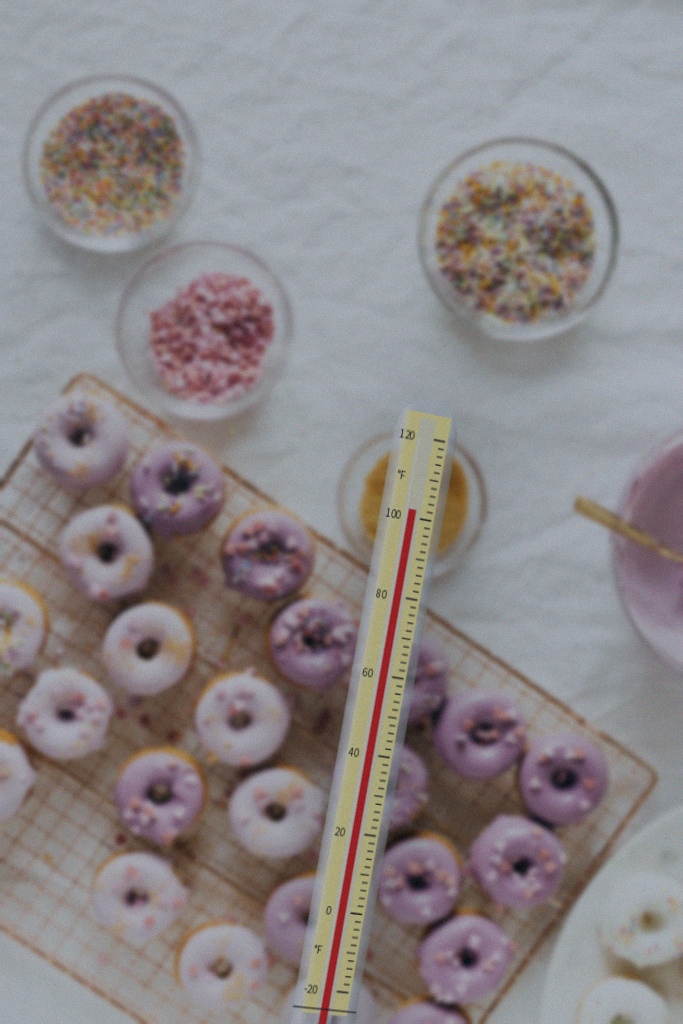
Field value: value=102 unit=°F
